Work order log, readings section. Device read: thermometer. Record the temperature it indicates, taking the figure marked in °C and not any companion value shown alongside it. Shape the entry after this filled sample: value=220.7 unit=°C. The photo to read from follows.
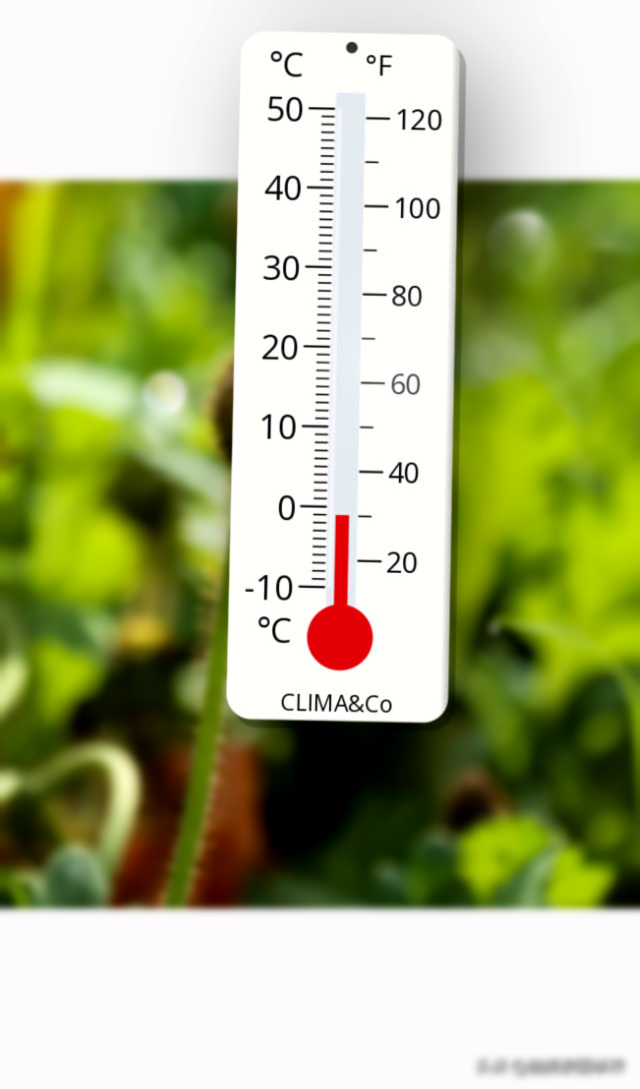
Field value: value=-1 unit=°C
